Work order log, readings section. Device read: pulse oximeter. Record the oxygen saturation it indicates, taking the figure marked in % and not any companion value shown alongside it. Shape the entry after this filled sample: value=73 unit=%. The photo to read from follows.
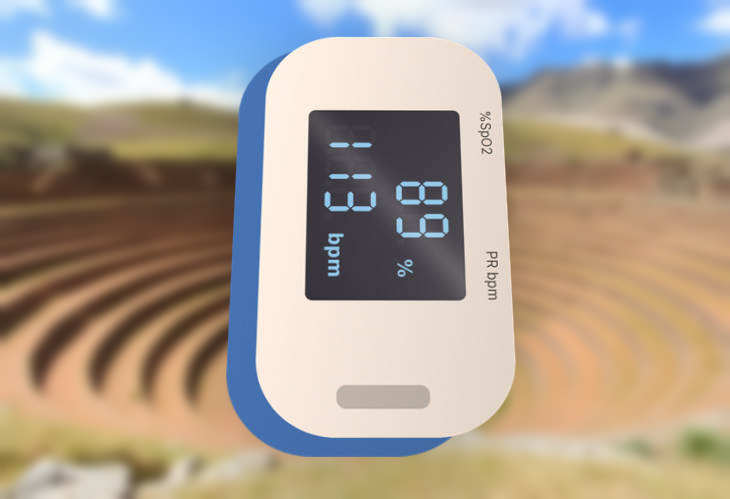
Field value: value=89 unit=%
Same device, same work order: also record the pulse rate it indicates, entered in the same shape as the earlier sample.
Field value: value=113 unit=bpm
